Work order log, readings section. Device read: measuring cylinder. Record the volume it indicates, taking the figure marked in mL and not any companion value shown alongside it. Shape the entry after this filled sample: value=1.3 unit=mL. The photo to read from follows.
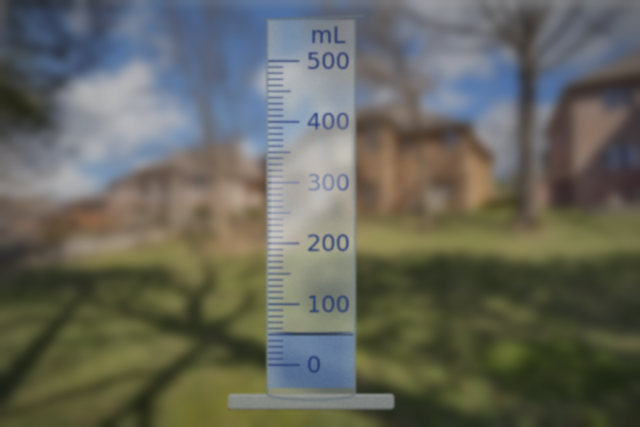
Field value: value=50 unit=mL
